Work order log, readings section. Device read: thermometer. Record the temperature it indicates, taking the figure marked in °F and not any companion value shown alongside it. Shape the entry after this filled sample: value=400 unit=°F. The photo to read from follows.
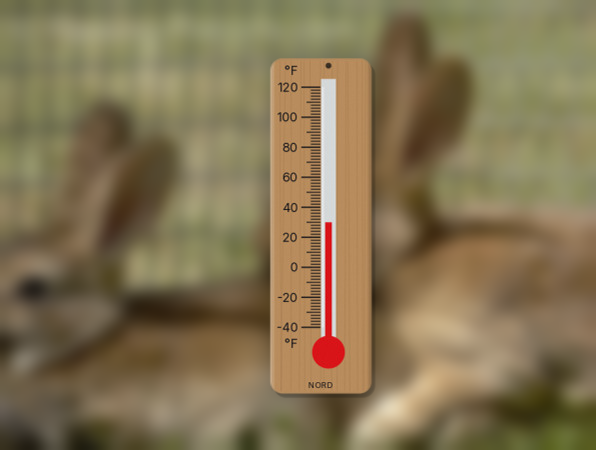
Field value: value=30 unit=°F
